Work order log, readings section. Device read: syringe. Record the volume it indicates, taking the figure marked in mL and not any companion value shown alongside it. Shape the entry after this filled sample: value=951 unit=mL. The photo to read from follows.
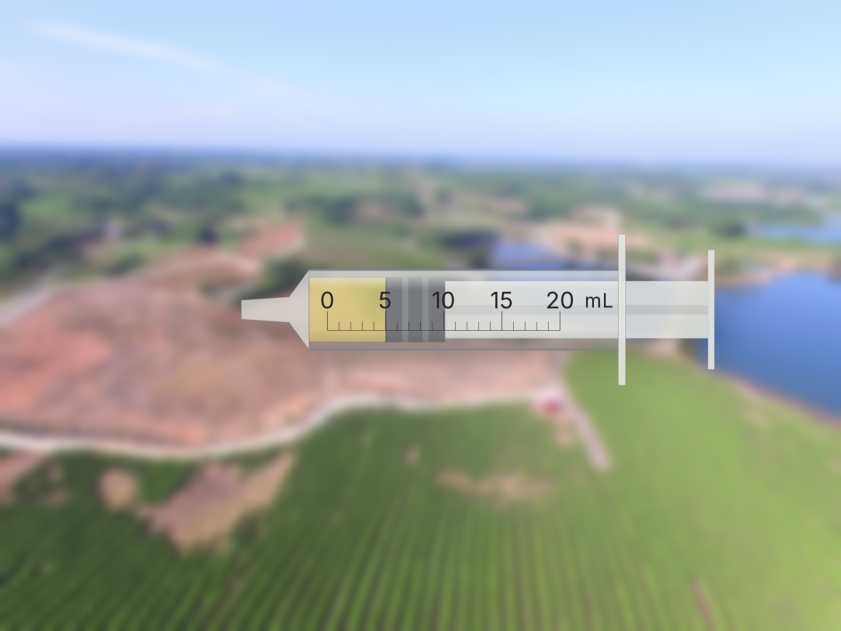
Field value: value=5 unit=mL
